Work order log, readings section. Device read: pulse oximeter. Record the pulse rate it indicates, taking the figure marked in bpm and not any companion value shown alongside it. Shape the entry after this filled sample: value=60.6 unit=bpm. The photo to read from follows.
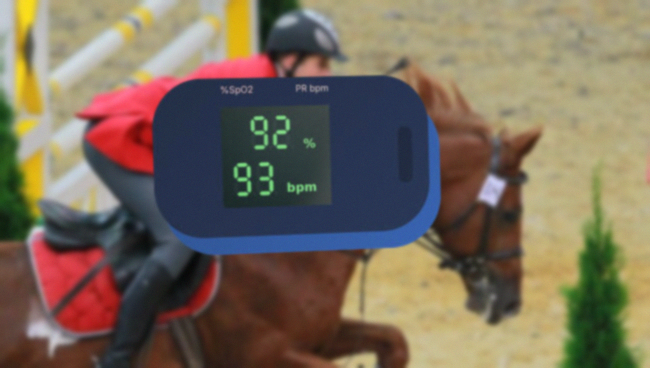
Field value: value=93 unit=bpm
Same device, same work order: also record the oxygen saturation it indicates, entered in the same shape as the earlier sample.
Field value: value=92 unit=%
